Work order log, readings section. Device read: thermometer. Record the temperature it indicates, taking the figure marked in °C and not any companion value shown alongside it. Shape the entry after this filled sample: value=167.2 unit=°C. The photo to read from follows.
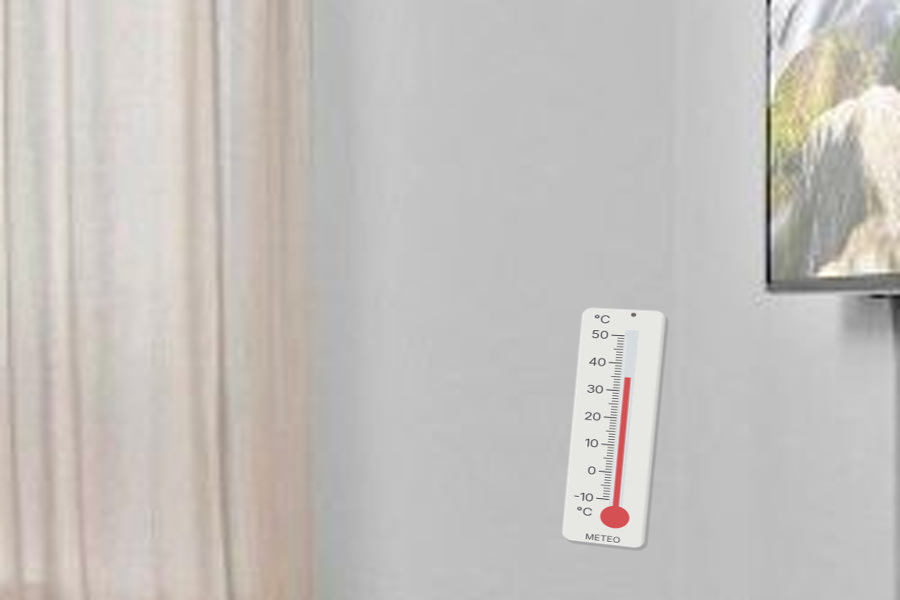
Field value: value=35 unit=°C
